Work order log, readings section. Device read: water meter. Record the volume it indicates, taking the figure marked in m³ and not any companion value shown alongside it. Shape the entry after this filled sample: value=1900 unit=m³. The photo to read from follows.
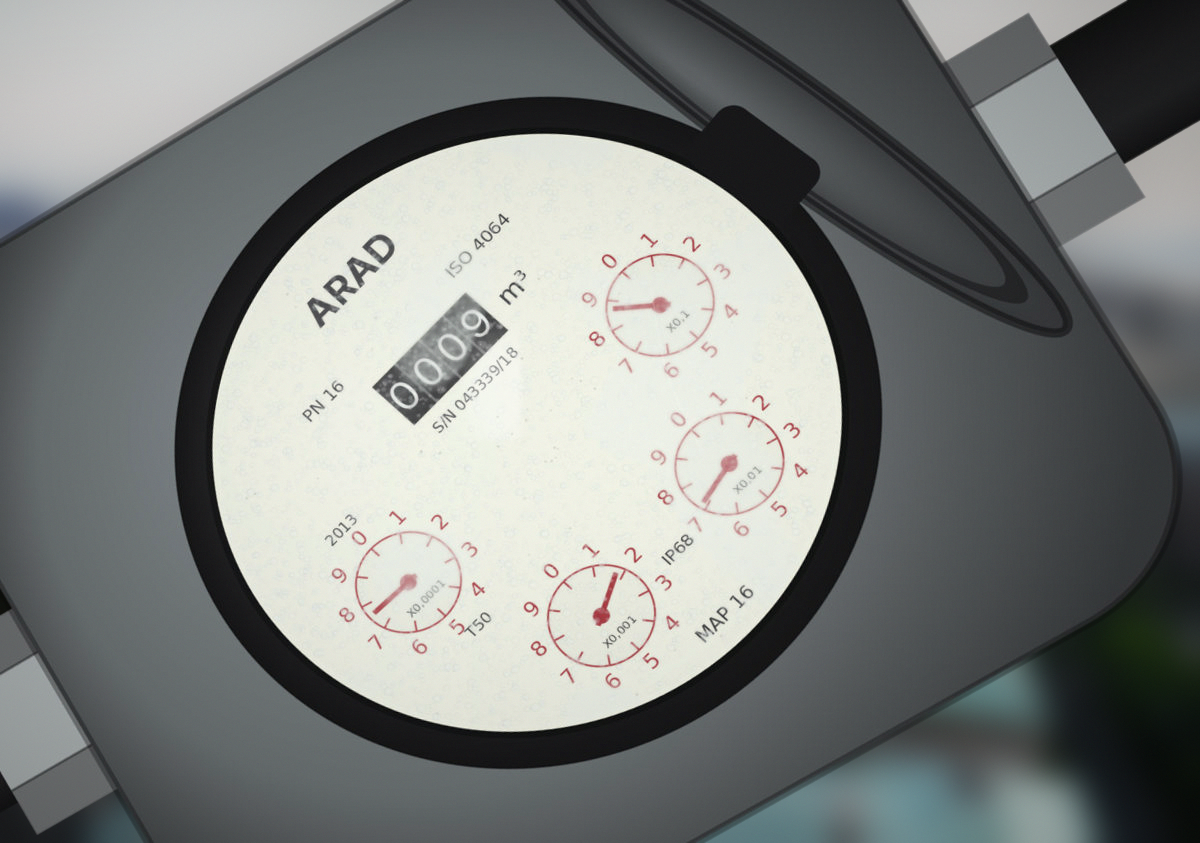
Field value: value=9.8717 unit=m³
